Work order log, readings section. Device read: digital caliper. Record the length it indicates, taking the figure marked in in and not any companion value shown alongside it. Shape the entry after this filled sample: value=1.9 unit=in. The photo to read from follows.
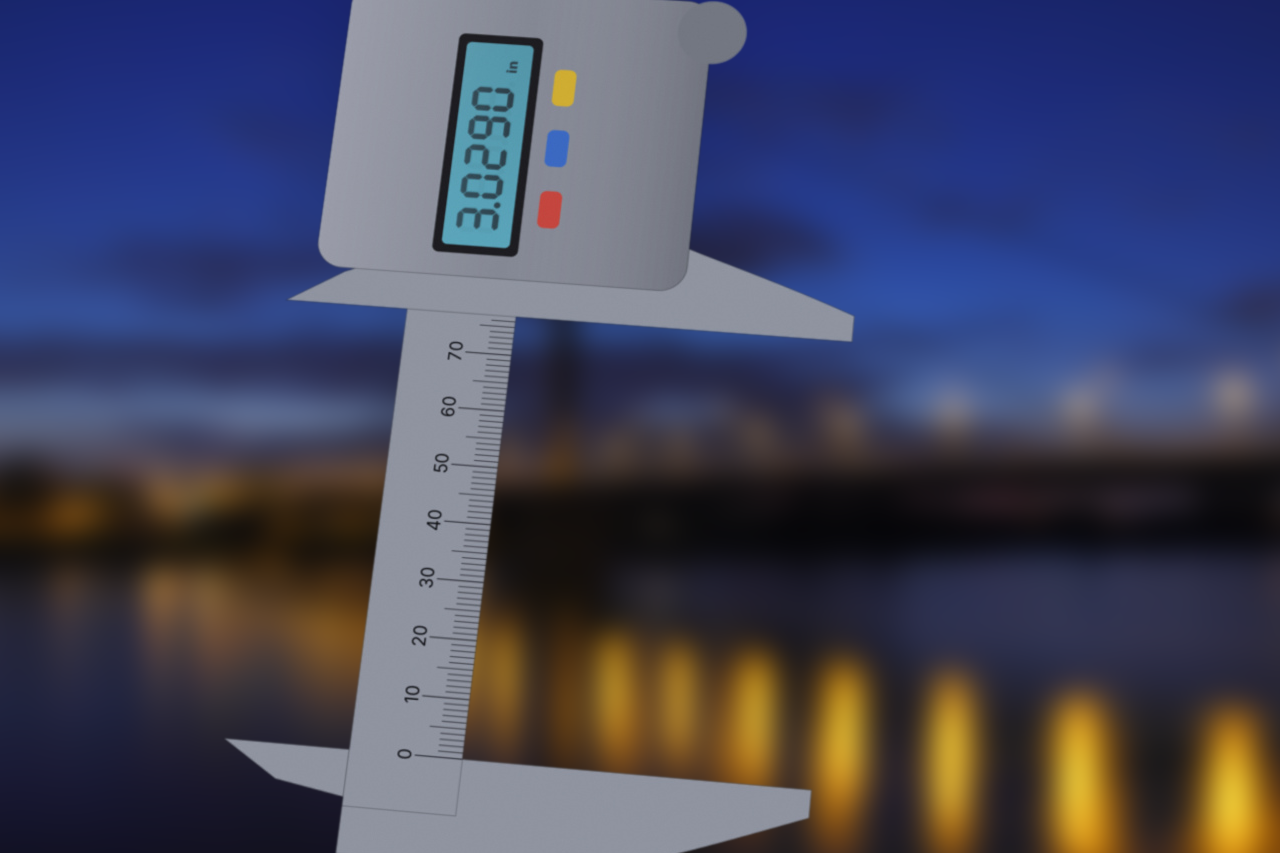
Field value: value=3.0290 unit=in
